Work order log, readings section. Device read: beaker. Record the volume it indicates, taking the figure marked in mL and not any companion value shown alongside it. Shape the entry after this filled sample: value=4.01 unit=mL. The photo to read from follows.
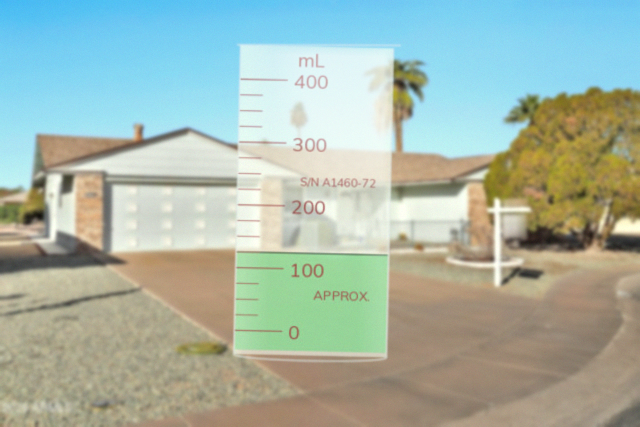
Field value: value=125 unit=mL
